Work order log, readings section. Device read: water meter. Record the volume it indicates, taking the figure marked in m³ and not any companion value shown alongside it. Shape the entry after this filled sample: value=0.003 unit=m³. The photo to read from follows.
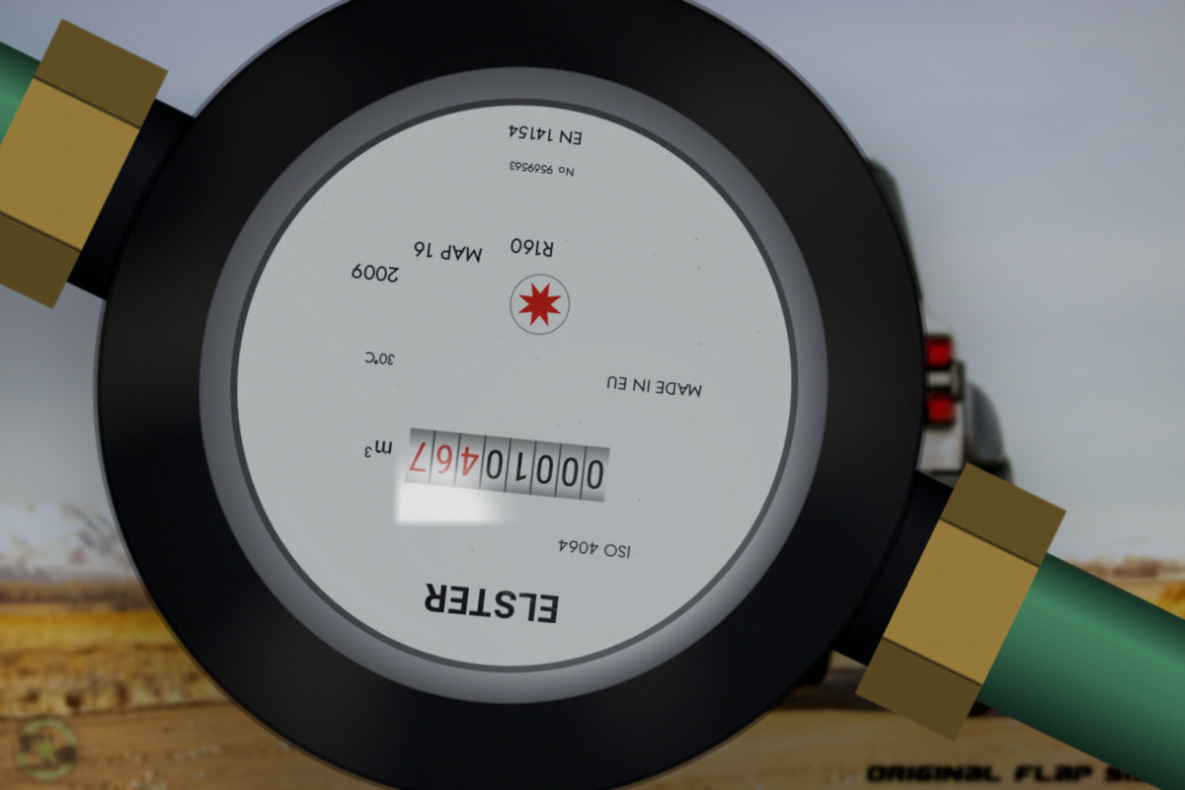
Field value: value=10.467 unit=m³
